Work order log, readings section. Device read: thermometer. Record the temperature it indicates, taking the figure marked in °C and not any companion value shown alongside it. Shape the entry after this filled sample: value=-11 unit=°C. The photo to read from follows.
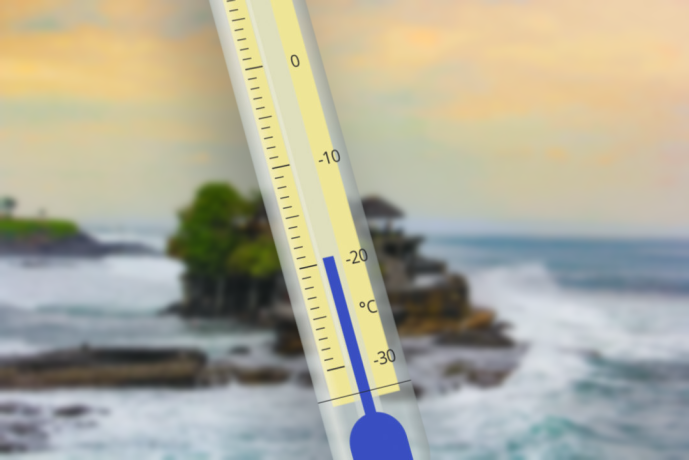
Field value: value=-19.5 unit=°C
